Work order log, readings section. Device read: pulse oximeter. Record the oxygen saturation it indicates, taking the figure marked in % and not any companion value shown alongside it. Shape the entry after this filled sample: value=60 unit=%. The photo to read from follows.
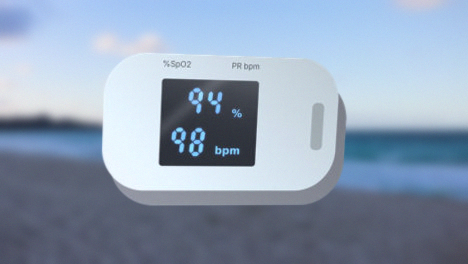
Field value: value=94 unit=%
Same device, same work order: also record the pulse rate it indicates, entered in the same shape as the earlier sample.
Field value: value=98 unit=bpm
